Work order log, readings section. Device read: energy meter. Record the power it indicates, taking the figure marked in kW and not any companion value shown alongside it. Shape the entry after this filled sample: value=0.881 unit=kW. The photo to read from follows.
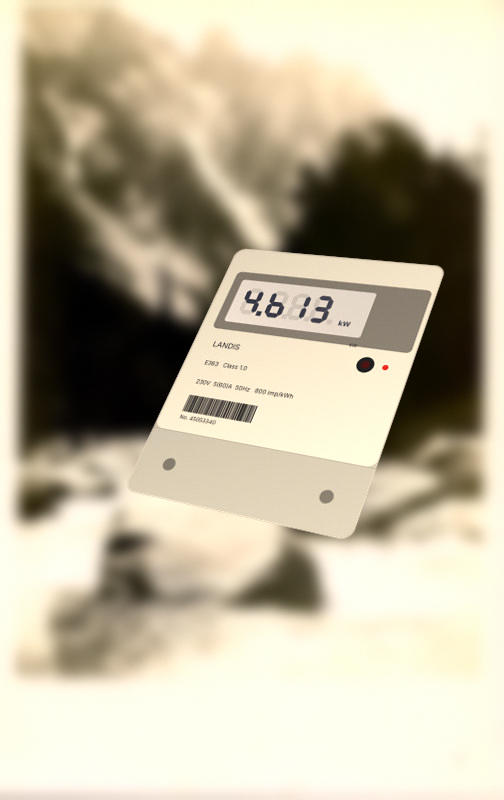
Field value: value=4.613 unit=kW
